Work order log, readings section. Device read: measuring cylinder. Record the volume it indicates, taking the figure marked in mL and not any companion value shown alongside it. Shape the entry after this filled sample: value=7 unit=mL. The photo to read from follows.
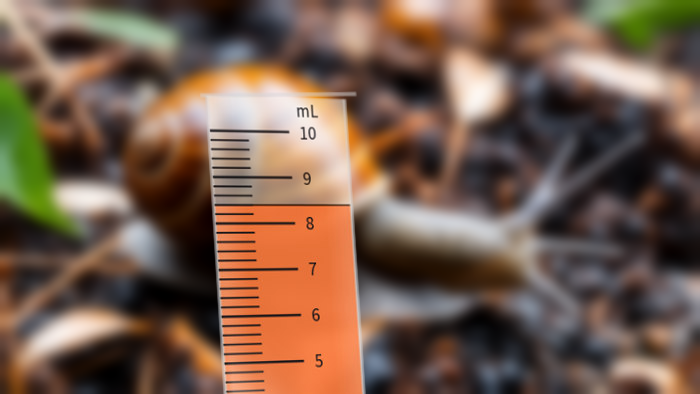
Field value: value=8.4 unit=mL
